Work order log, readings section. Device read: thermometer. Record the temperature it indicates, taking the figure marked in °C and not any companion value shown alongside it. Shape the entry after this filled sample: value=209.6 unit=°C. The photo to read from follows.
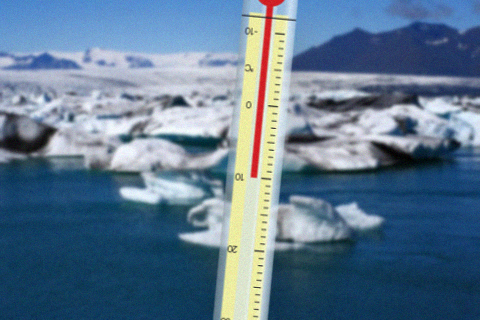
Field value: value=10 unit=°C
